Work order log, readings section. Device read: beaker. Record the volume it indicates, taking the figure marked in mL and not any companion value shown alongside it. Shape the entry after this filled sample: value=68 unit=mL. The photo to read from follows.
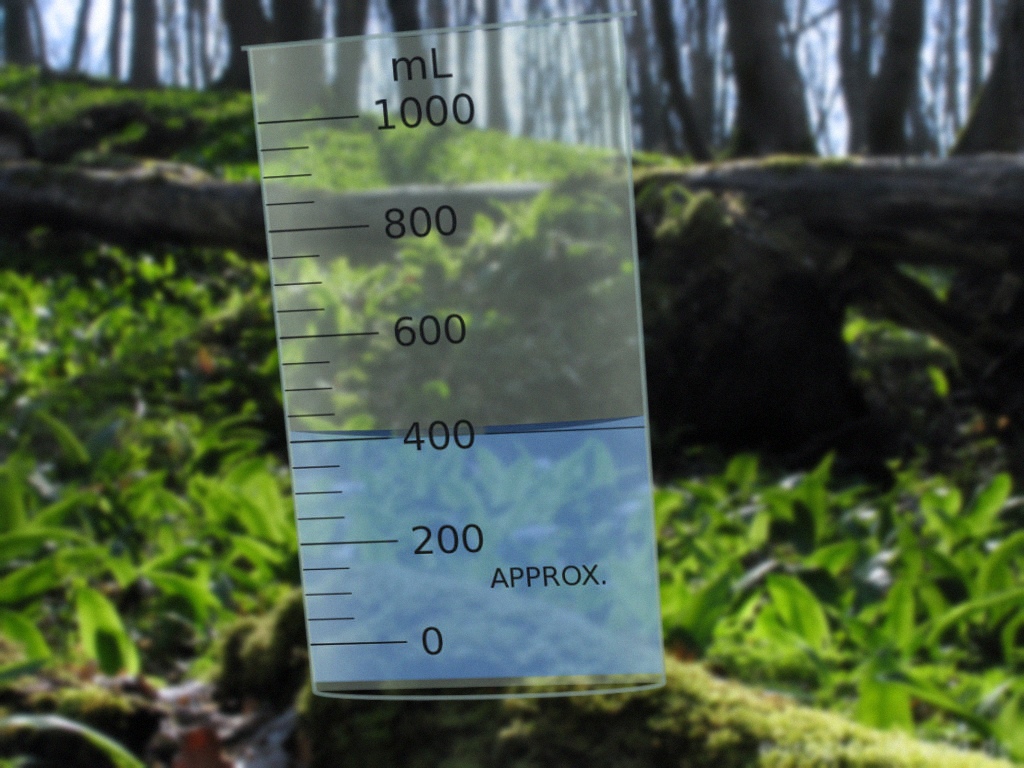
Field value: value=400 unit=mL
